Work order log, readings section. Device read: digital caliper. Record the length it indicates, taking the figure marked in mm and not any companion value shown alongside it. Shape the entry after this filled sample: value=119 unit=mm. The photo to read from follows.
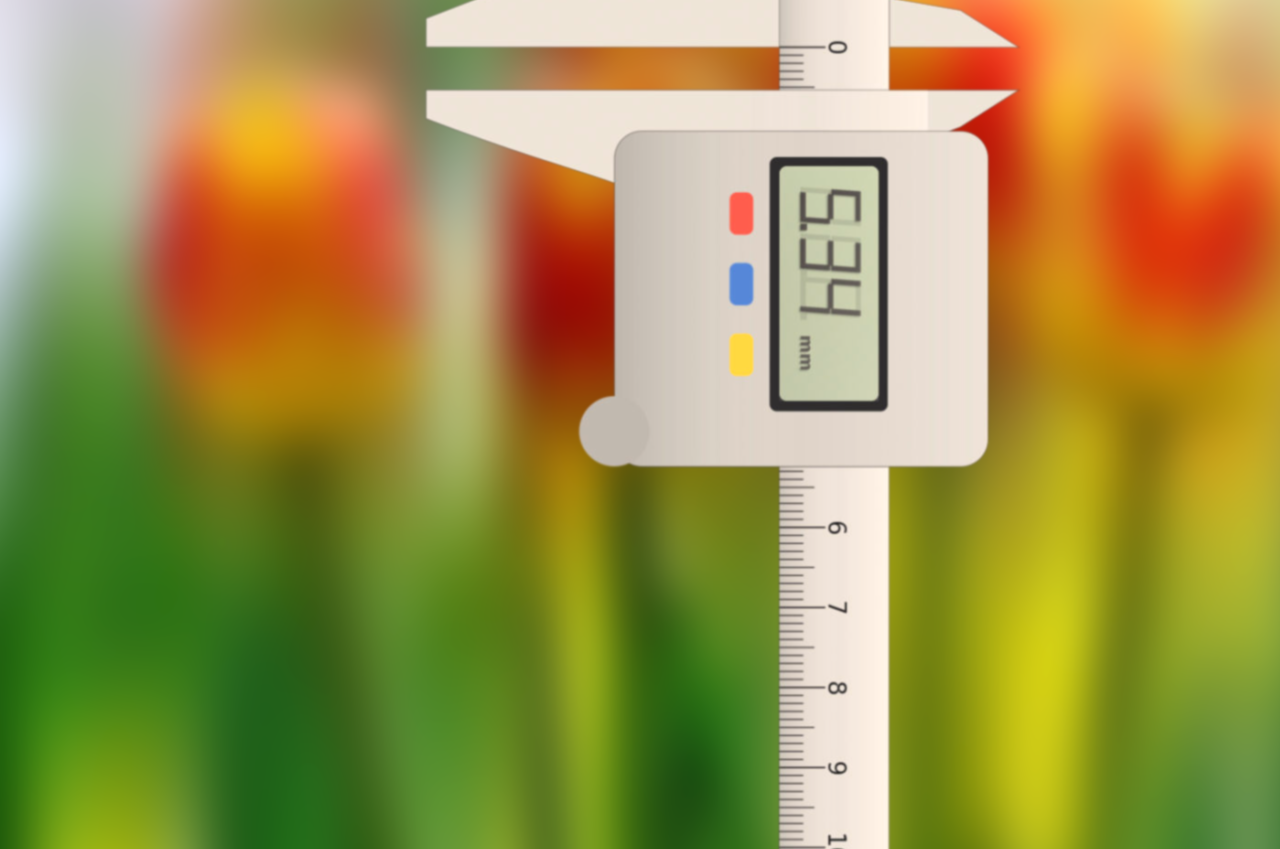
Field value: value=5.34 unit=mm
